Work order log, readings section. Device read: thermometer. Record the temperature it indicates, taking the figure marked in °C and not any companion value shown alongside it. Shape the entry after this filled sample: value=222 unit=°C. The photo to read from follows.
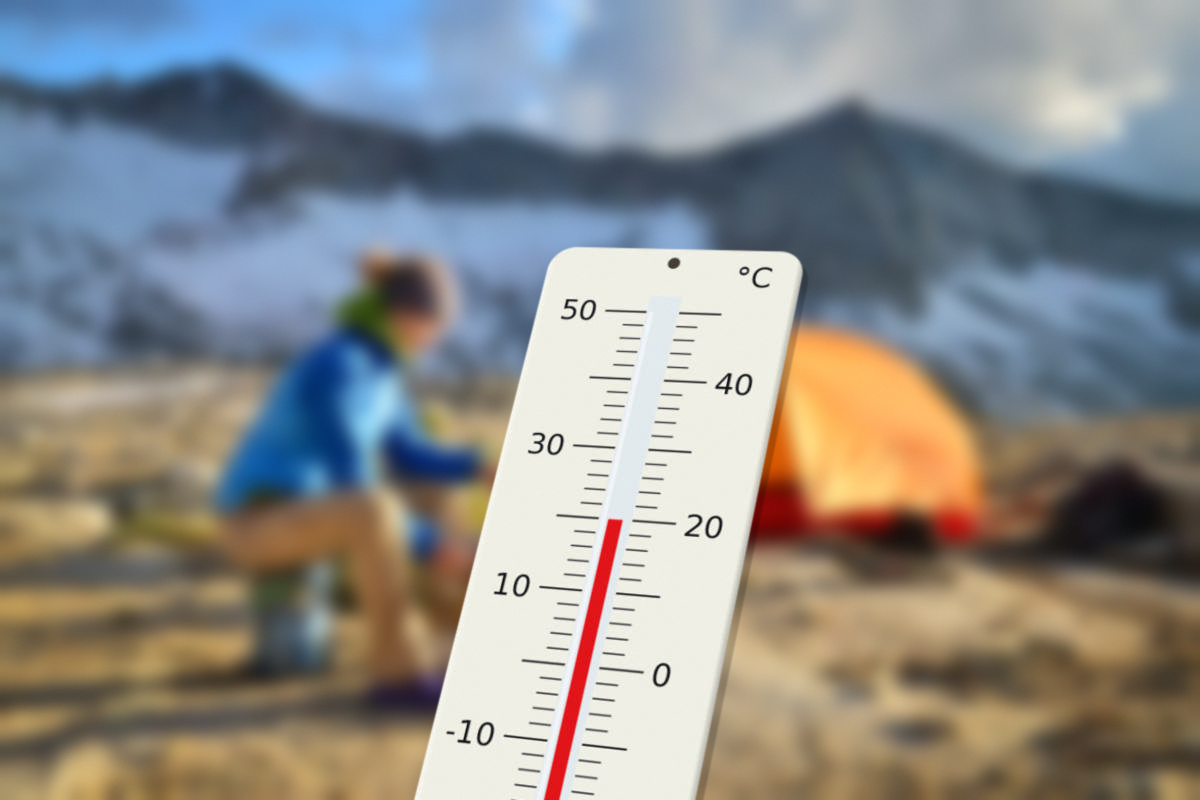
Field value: value=20 unit=°C
